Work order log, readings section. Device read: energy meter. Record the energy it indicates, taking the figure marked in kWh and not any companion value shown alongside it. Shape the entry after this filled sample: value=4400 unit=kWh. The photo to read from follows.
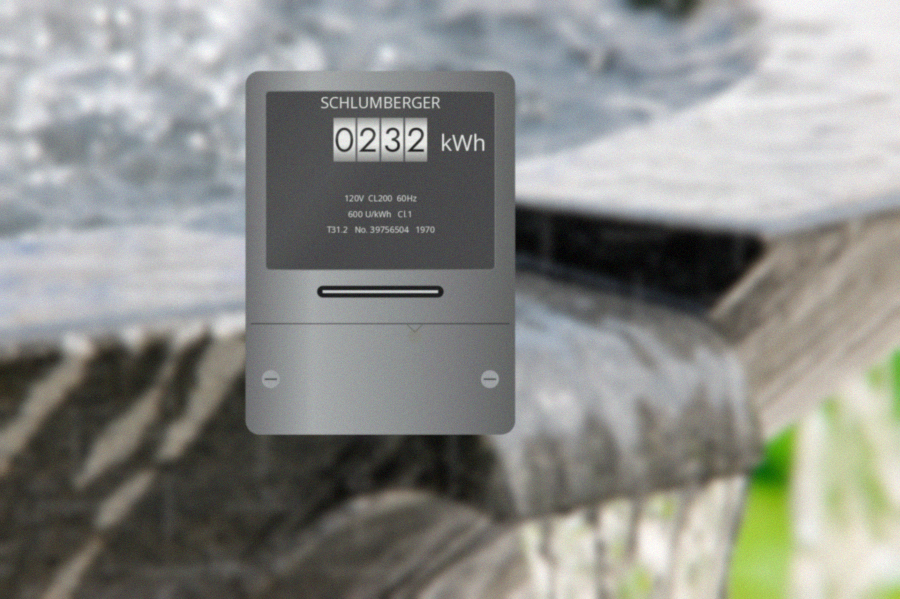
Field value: value=232 unit=kWh
